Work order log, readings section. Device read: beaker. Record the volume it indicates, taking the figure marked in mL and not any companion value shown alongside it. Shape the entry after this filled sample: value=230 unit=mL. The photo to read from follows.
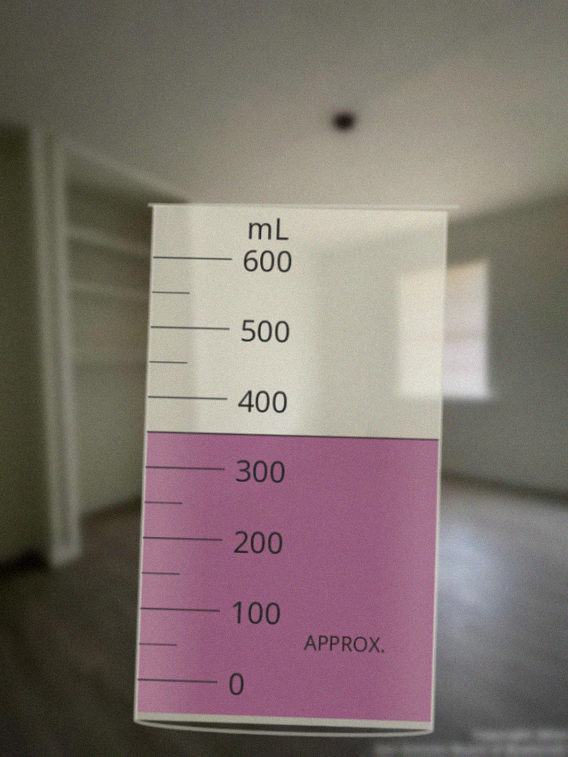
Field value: value=350 unit=mL
